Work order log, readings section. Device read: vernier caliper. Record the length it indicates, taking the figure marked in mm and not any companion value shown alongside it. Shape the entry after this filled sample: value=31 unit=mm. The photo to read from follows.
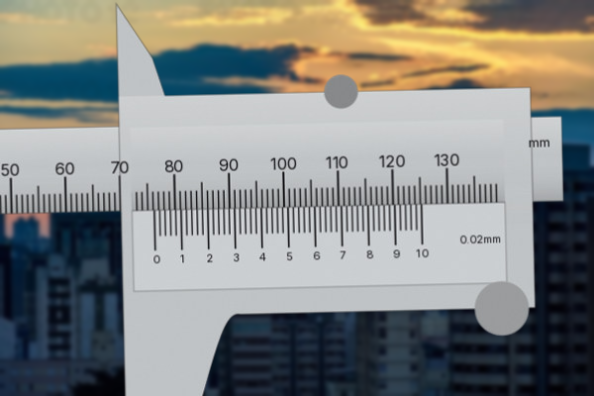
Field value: value=76.2 unit=mm
